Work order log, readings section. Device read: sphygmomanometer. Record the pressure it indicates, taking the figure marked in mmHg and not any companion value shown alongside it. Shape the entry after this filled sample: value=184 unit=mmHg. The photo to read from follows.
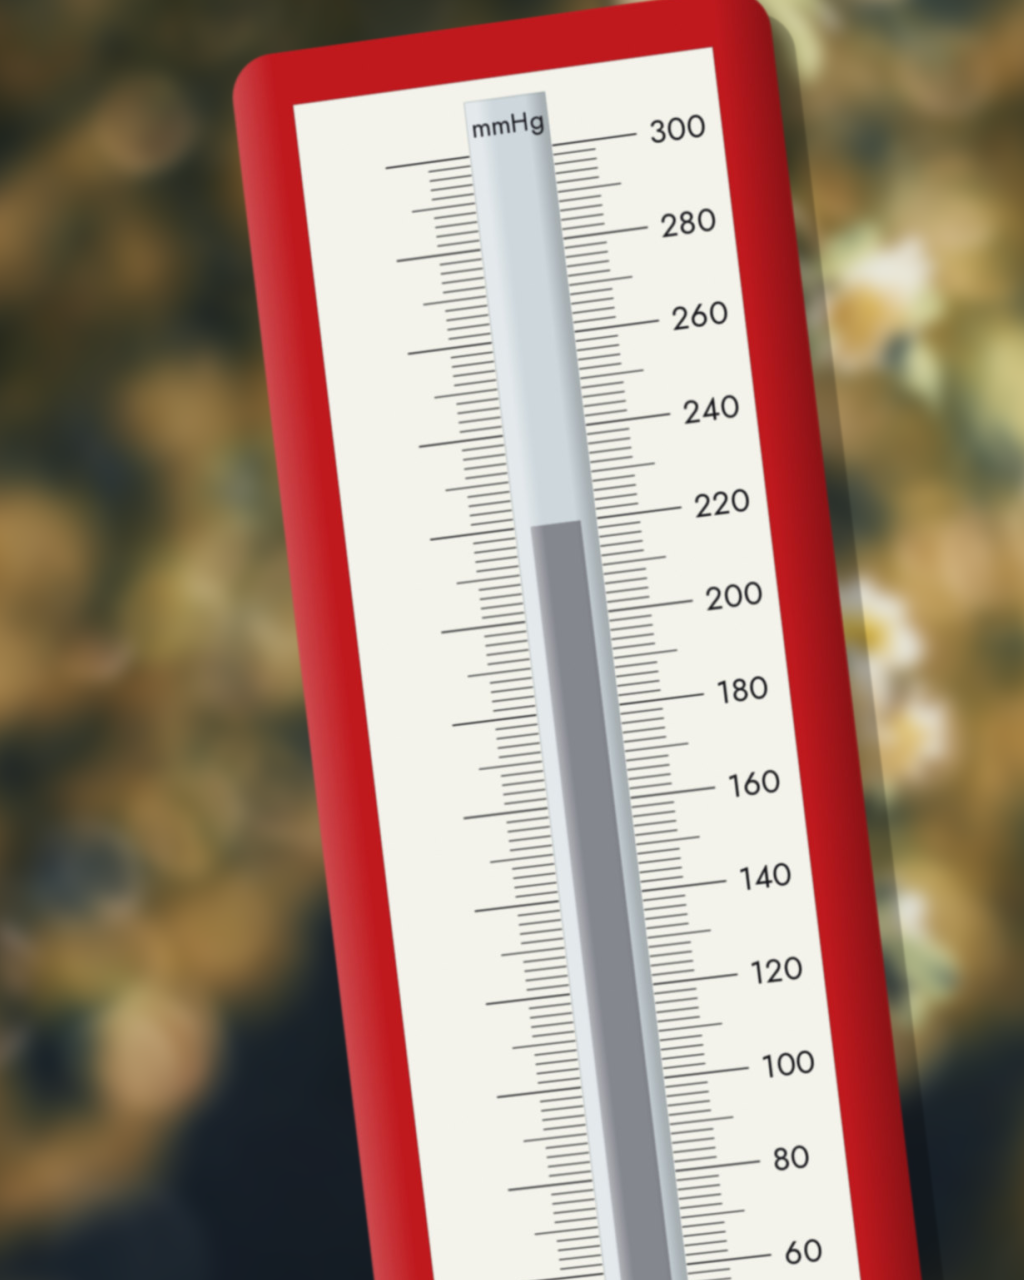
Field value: value=220 unit=mmHg
